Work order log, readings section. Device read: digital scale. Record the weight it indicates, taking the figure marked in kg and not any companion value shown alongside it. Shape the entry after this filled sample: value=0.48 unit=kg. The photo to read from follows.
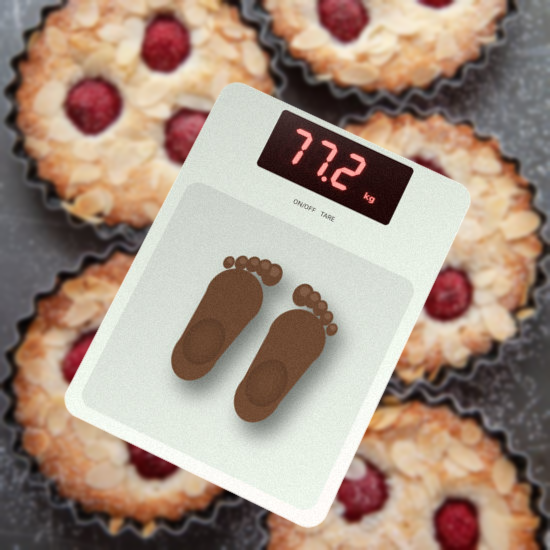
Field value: value=77.2 unit=kg
